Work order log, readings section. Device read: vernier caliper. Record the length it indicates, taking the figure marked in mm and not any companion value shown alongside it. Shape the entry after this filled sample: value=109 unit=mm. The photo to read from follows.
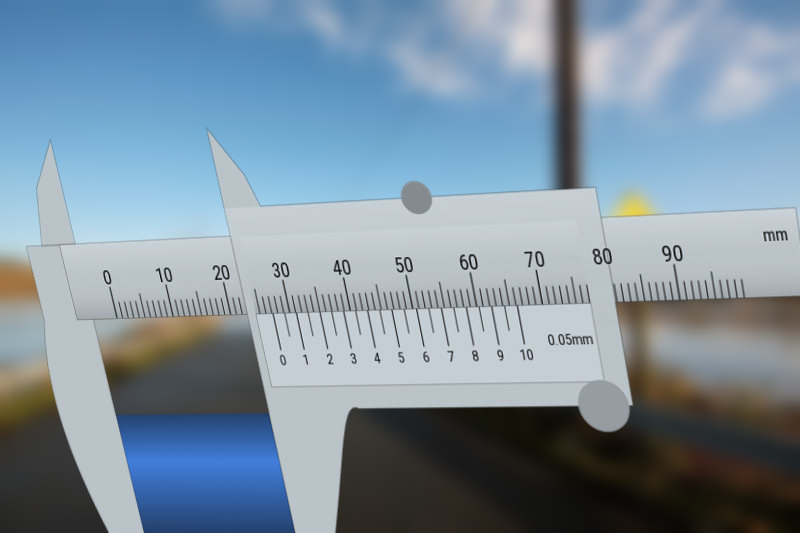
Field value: value=27.2 unit=mm
